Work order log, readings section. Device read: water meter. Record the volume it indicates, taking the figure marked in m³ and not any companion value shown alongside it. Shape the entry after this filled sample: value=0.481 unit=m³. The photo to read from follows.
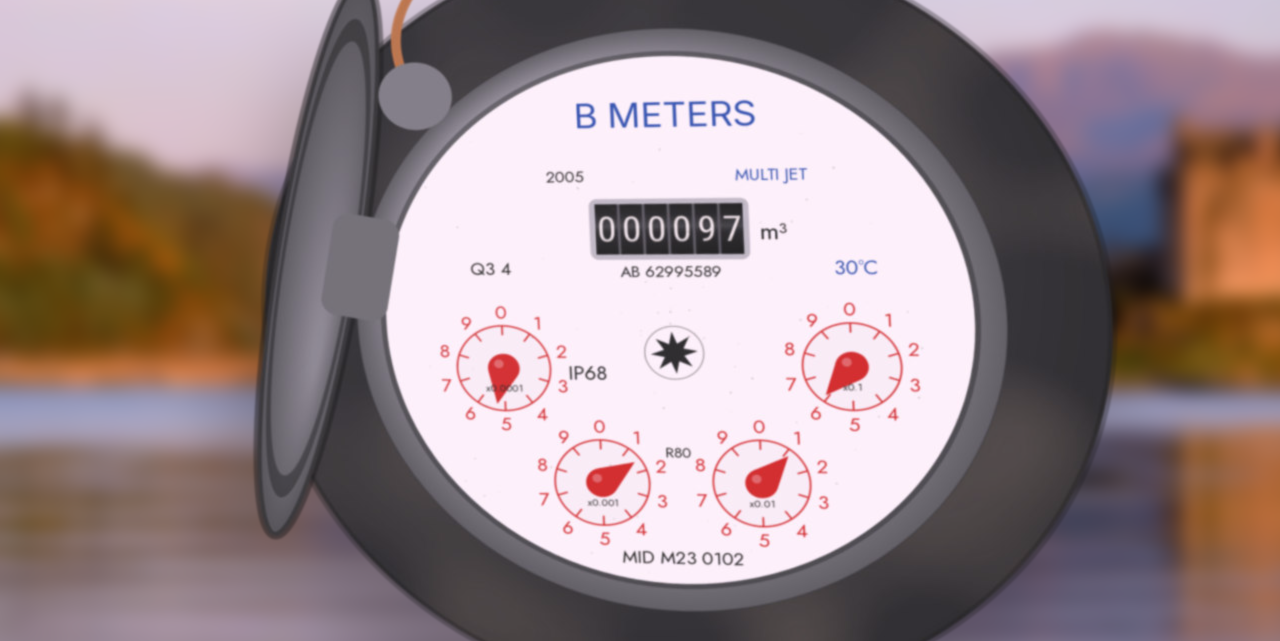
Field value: value=97.6115 unit=m³
